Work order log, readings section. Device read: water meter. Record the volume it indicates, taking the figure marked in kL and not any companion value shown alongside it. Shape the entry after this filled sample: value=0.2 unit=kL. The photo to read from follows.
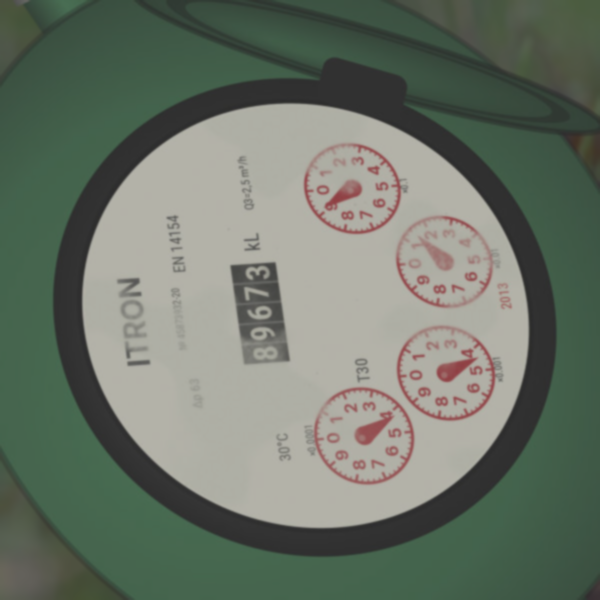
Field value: value=89672.9144 unit=kL
